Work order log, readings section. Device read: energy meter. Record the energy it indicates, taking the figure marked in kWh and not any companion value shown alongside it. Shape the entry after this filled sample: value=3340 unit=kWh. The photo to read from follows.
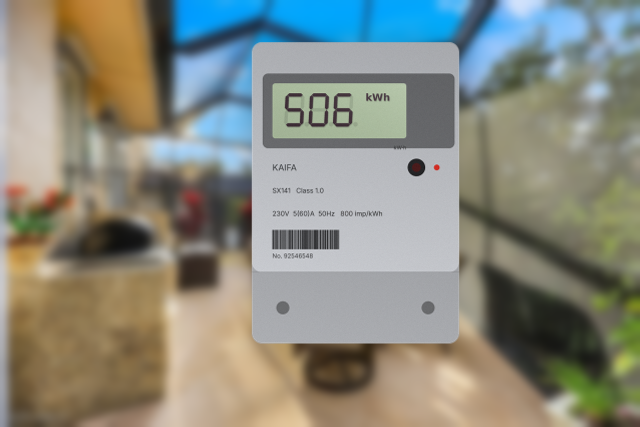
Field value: value=506 unit=kWh
